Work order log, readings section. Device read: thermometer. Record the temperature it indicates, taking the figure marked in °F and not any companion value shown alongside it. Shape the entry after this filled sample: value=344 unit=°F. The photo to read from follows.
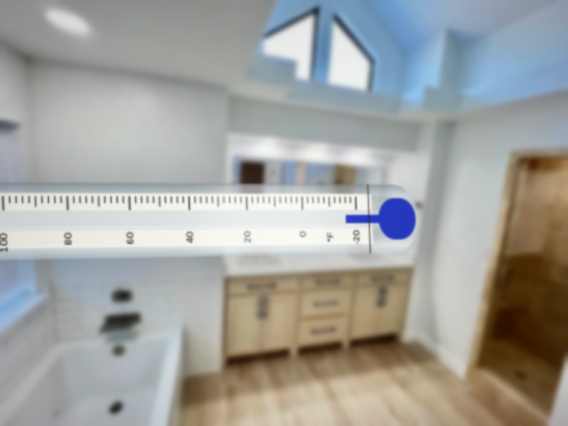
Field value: value=-16 unit=°F
